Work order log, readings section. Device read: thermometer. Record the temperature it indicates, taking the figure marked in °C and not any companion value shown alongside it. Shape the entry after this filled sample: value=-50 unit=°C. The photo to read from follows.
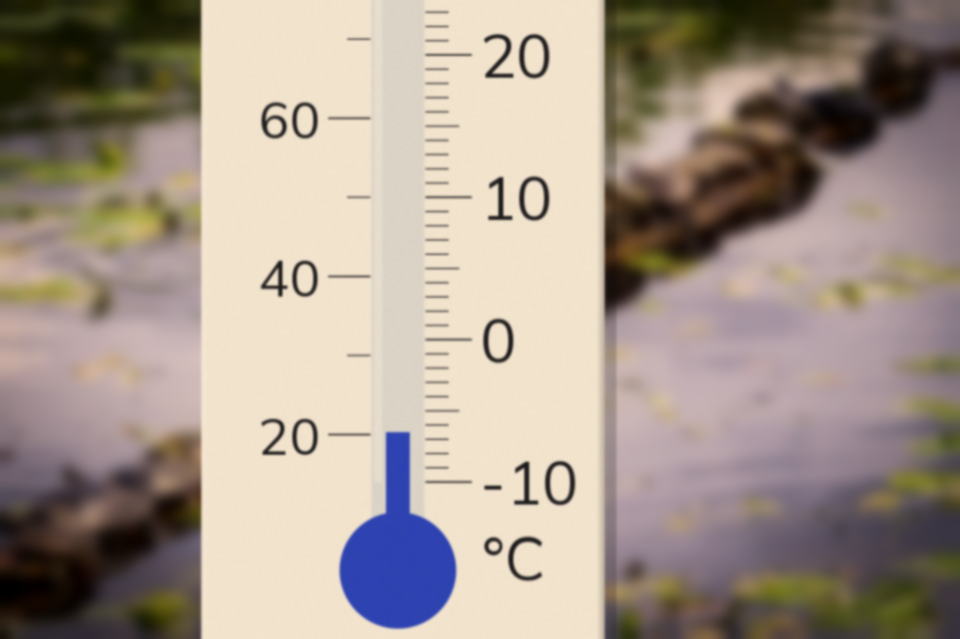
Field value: value=-6.5 unit=°C
